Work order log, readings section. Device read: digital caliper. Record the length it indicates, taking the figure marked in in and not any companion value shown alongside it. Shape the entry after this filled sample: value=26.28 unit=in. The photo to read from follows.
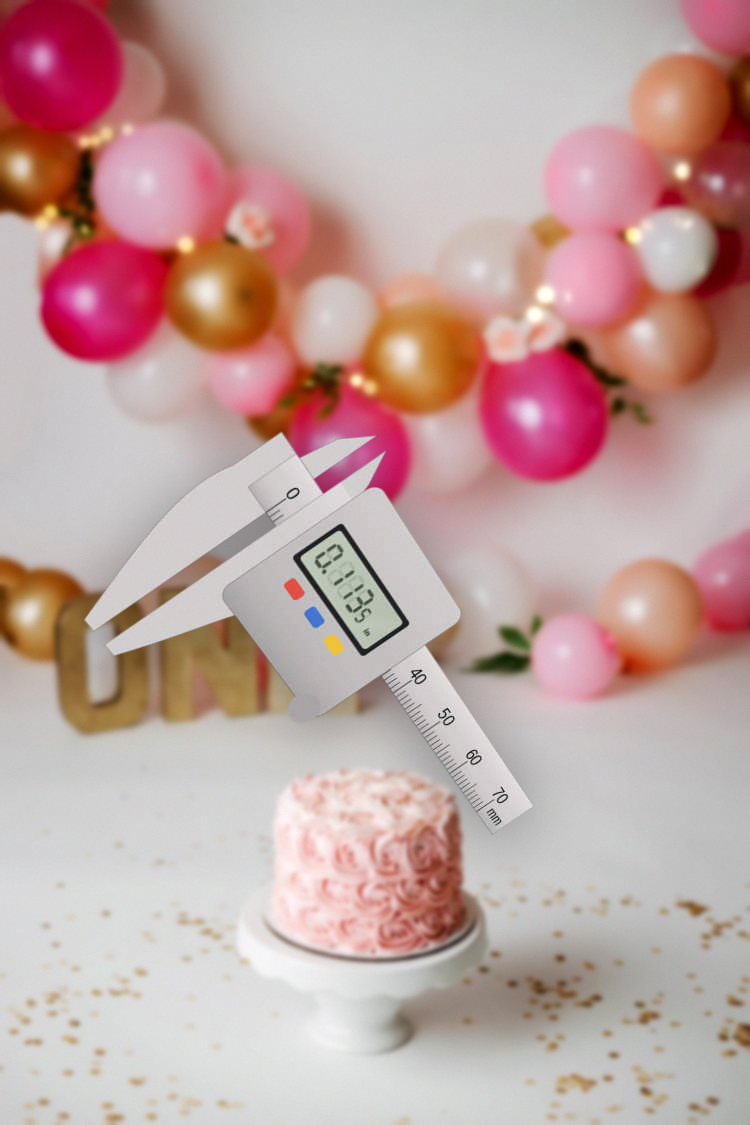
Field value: value=0.1135 unit=in
